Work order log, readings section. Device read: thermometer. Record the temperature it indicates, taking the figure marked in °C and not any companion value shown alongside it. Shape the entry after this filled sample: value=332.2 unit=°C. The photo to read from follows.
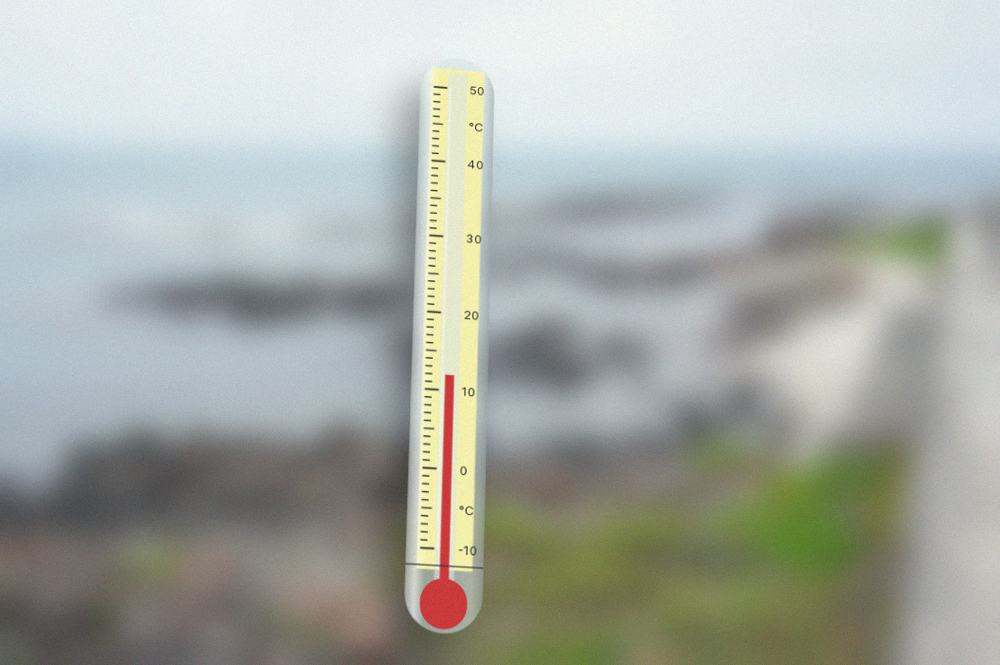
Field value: value=12 unit=°C
